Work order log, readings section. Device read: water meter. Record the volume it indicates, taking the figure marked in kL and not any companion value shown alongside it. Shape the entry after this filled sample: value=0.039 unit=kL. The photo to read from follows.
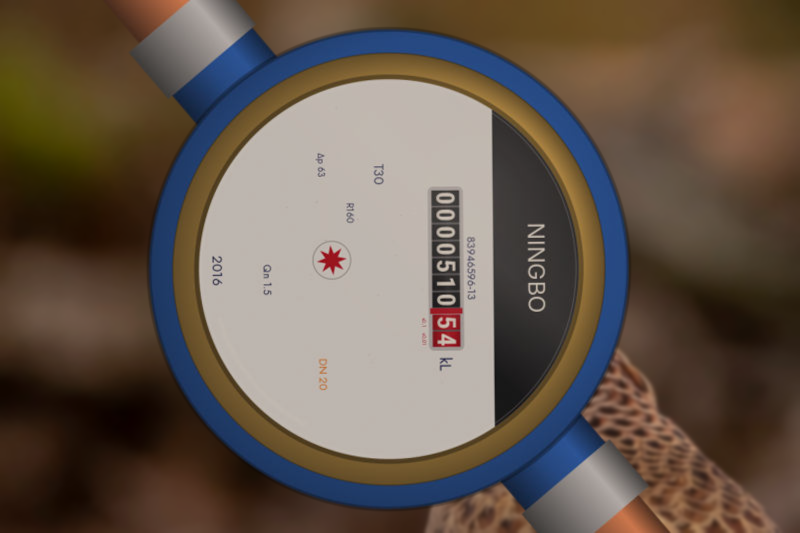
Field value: value=510.54 unit=kL
